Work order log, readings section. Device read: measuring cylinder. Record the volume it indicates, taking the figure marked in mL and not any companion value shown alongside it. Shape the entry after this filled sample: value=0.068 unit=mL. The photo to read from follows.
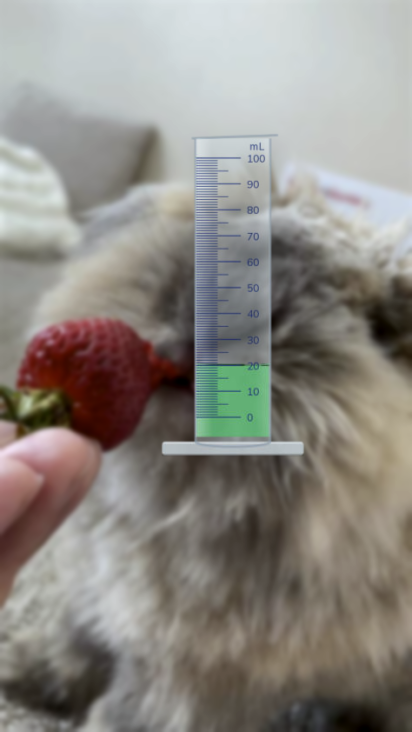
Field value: value=20 unit=mL
